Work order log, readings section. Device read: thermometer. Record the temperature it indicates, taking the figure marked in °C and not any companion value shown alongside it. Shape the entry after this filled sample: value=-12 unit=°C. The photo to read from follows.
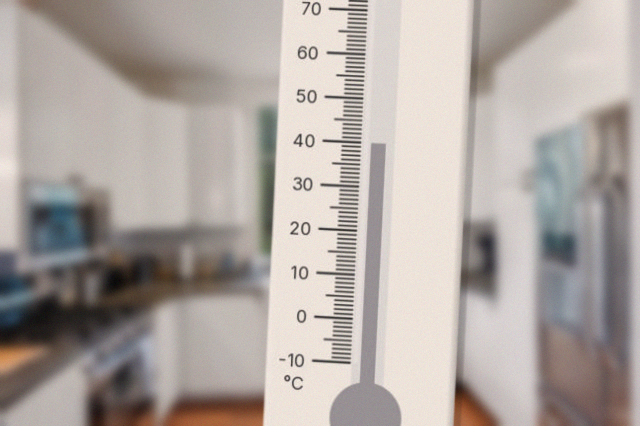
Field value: value=40 unit=°C
